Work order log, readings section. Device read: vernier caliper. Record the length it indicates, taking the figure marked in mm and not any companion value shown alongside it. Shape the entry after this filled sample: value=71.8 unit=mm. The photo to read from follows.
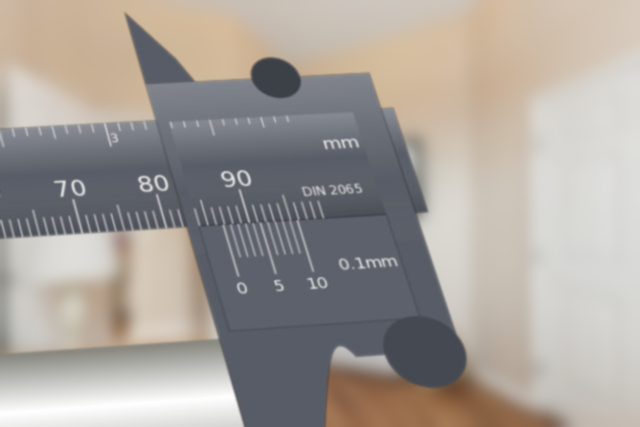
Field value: value=86.8 unit=mm
